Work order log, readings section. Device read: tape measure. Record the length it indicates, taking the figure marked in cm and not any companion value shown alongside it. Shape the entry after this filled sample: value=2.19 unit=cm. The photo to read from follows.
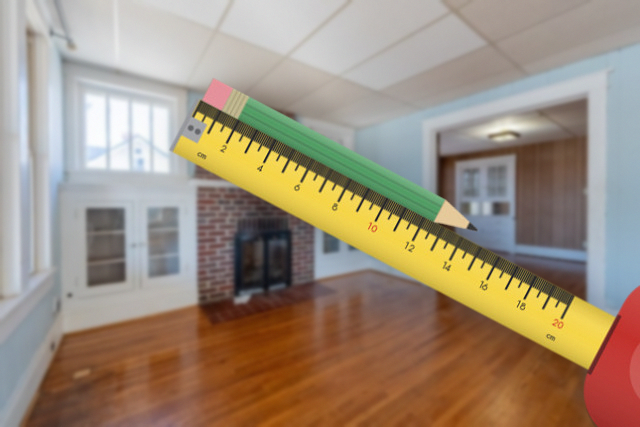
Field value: value=14.5 unit=cm
